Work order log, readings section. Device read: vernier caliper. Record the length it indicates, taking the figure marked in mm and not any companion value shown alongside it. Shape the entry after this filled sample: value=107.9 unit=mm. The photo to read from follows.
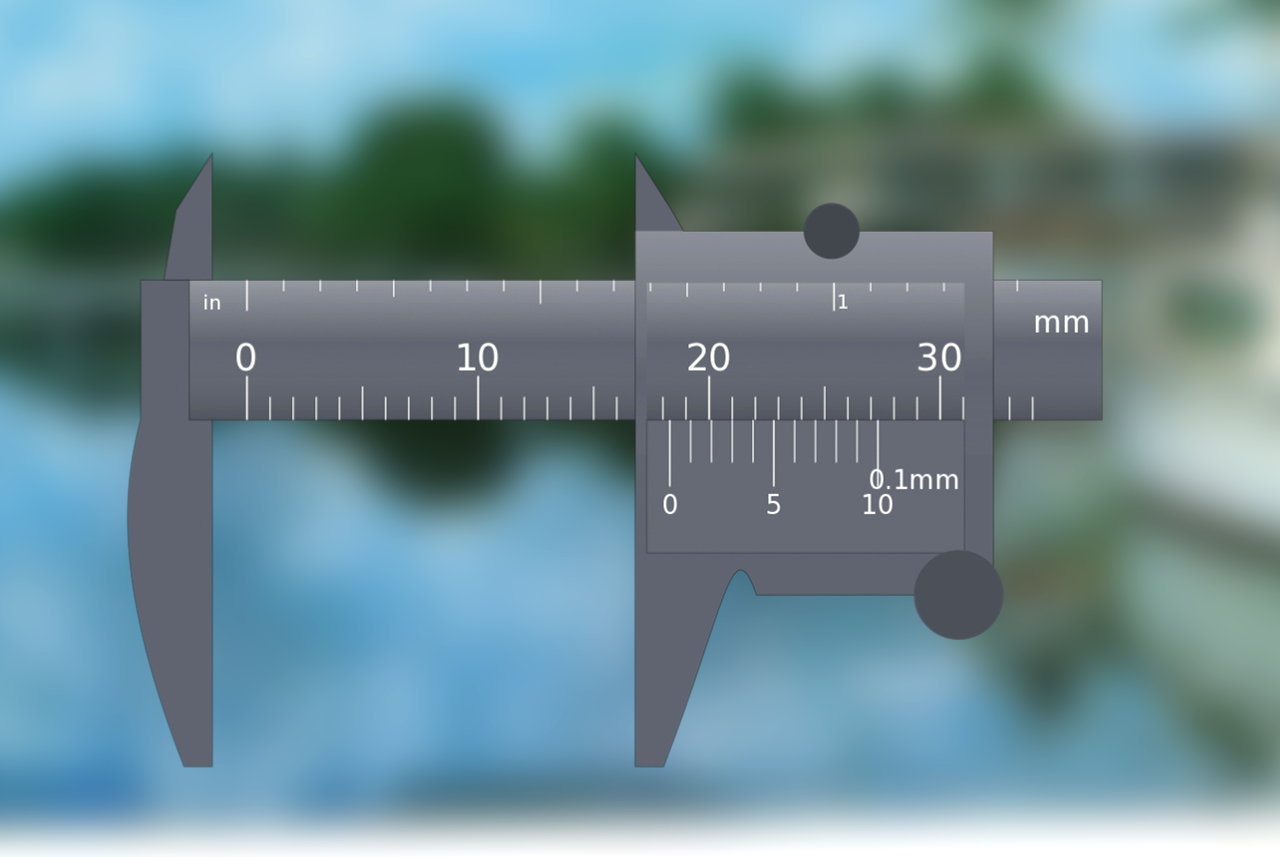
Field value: value=18.3 unit=mm
